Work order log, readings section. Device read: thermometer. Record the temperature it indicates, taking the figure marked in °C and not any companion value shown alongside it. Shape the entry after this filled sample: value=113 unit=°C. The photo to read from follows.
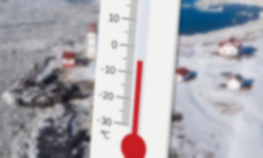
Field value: value=-5 unit=°C
